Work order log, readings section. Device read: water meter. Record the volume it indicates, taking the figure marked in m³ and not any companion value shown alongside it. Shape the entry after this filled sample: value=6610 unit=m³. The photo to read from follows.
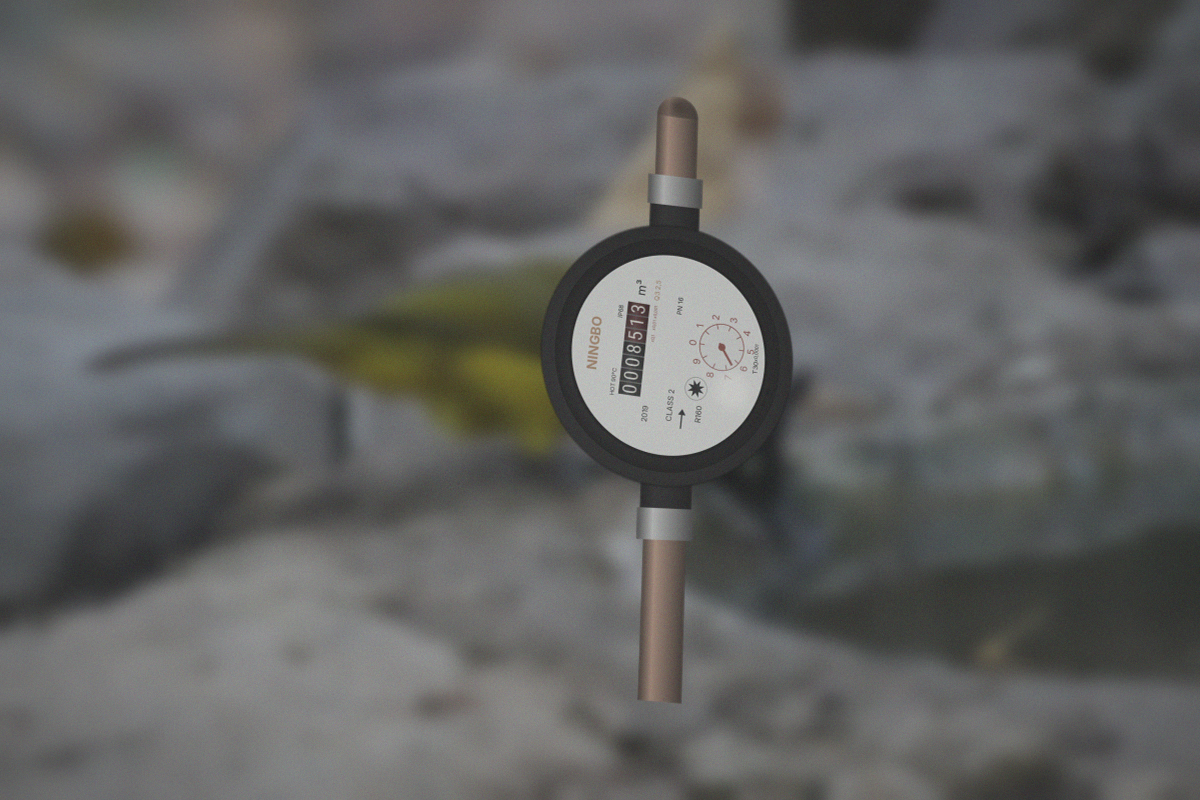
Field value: value=8.5136 unit=m³
